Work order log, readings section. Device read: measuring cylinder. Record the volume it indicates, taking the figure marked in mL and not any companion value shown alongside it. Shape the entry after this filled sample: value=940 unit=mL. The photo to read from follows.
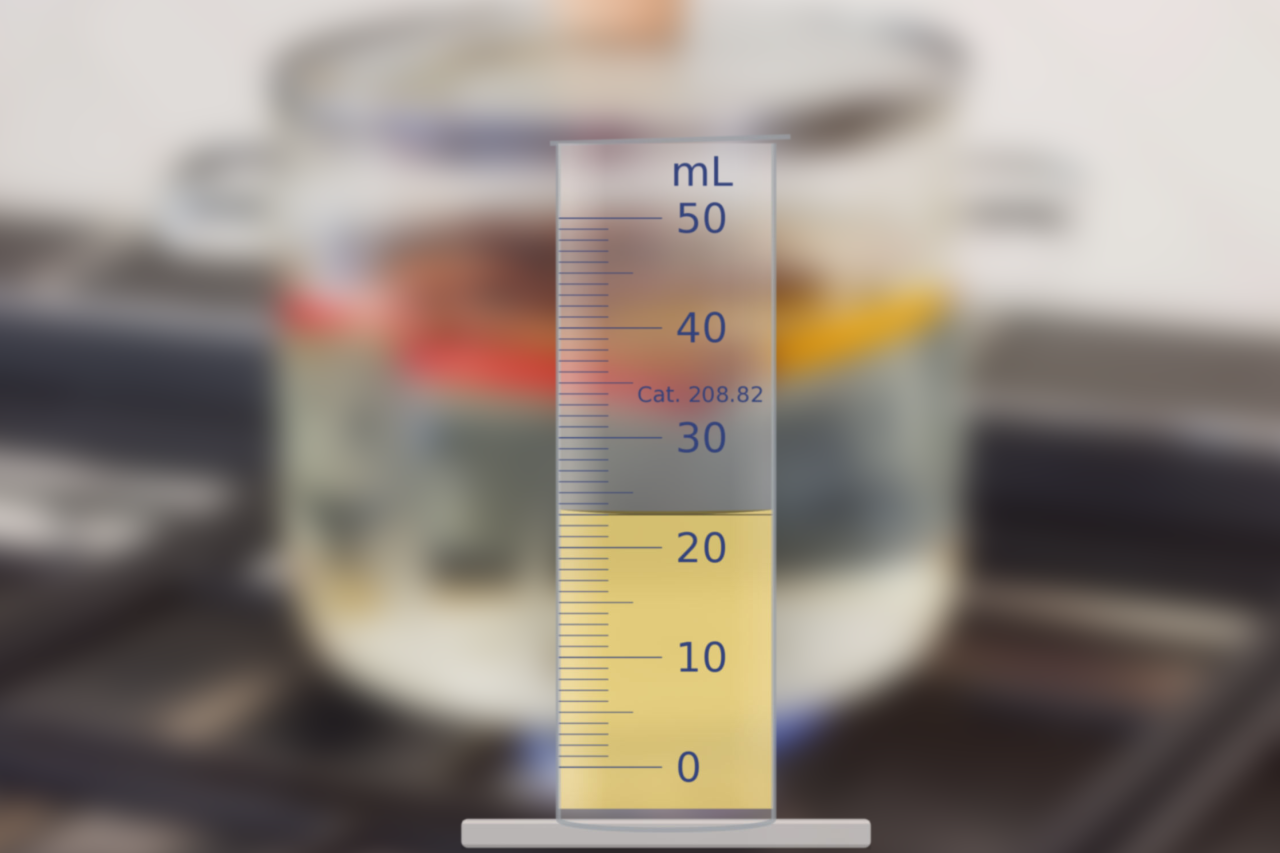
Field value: value=23 unit=mL
